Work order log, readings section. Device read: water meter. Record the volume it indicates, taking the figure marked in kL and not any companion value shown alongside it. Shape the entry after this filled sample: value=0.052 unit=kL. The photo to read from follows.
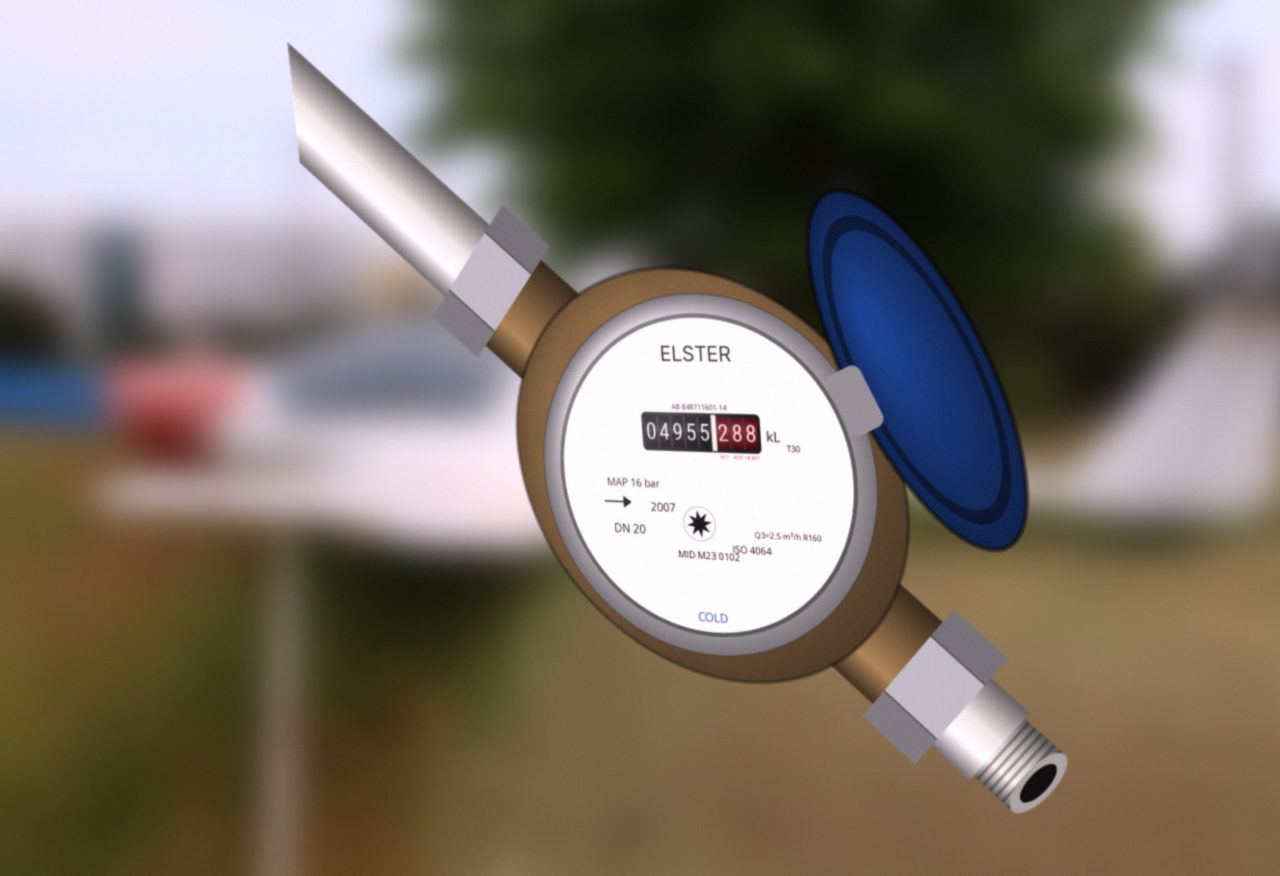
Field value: value=4955.288 unit=kL
